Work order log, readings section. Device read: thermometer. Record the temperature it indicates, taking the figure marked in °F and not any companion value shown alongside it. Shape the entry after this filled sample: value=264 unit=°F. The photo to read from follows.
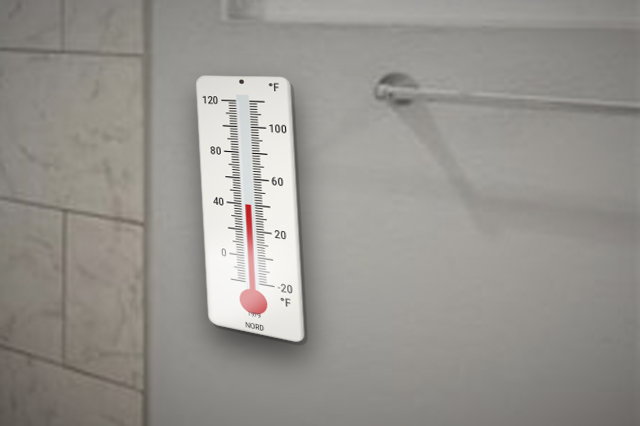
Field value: value=40 unit=°F
